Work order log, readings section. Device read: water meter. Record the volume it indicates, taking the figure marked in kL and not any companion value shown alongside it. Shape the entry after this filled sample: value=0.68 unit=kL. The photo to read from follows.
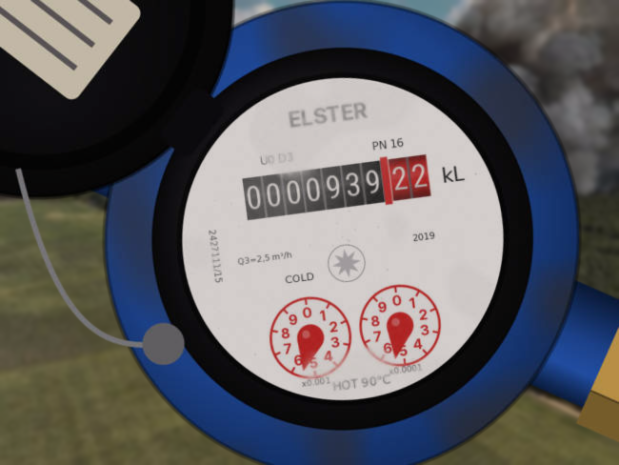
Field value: value=939.2255 unit=kL
